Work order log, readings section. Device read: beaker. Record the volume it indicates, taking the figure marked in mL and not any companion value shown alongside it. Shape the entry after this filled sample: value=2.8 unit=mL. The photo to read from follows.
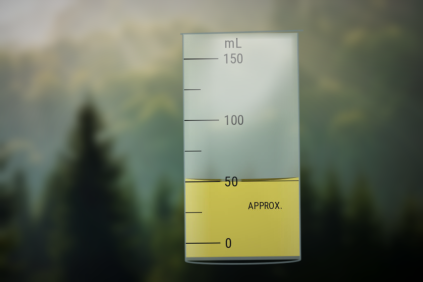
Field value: value=50 unit=mL
